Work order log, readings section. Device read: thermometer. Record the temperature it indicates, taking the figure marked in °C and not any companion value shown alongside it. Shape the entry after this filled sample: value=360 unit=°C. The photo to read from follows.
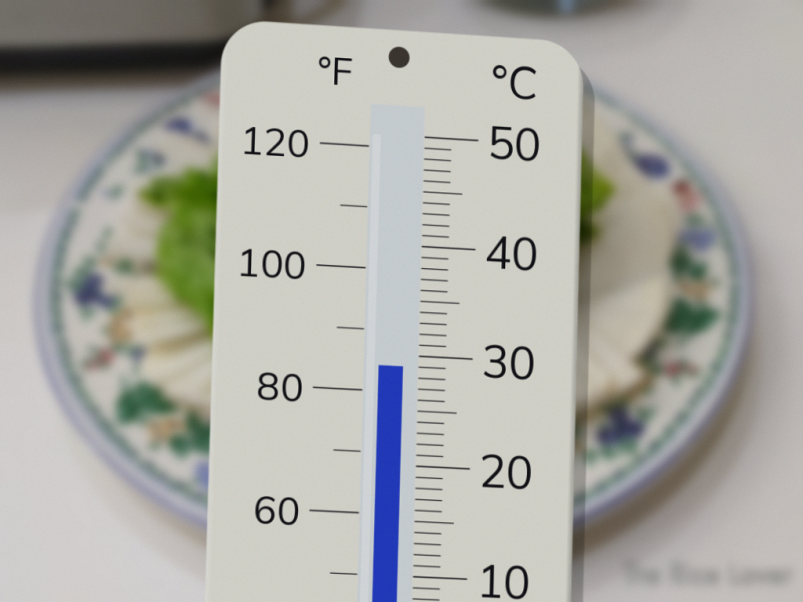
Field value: value=29 unit=°C
